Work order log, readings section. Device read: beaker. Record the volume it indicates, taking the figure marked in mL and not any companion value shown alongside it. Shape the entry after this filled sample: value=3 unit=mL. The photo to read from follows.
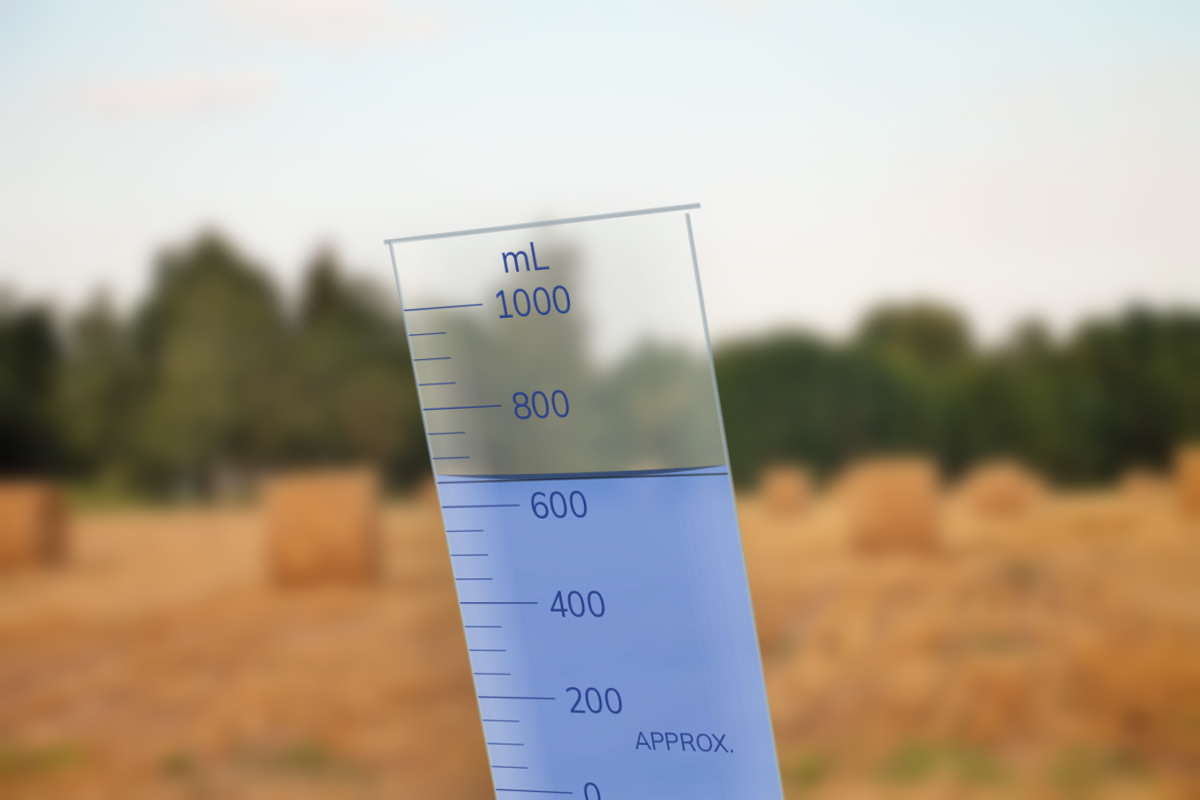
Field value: value=650 unit=mL
